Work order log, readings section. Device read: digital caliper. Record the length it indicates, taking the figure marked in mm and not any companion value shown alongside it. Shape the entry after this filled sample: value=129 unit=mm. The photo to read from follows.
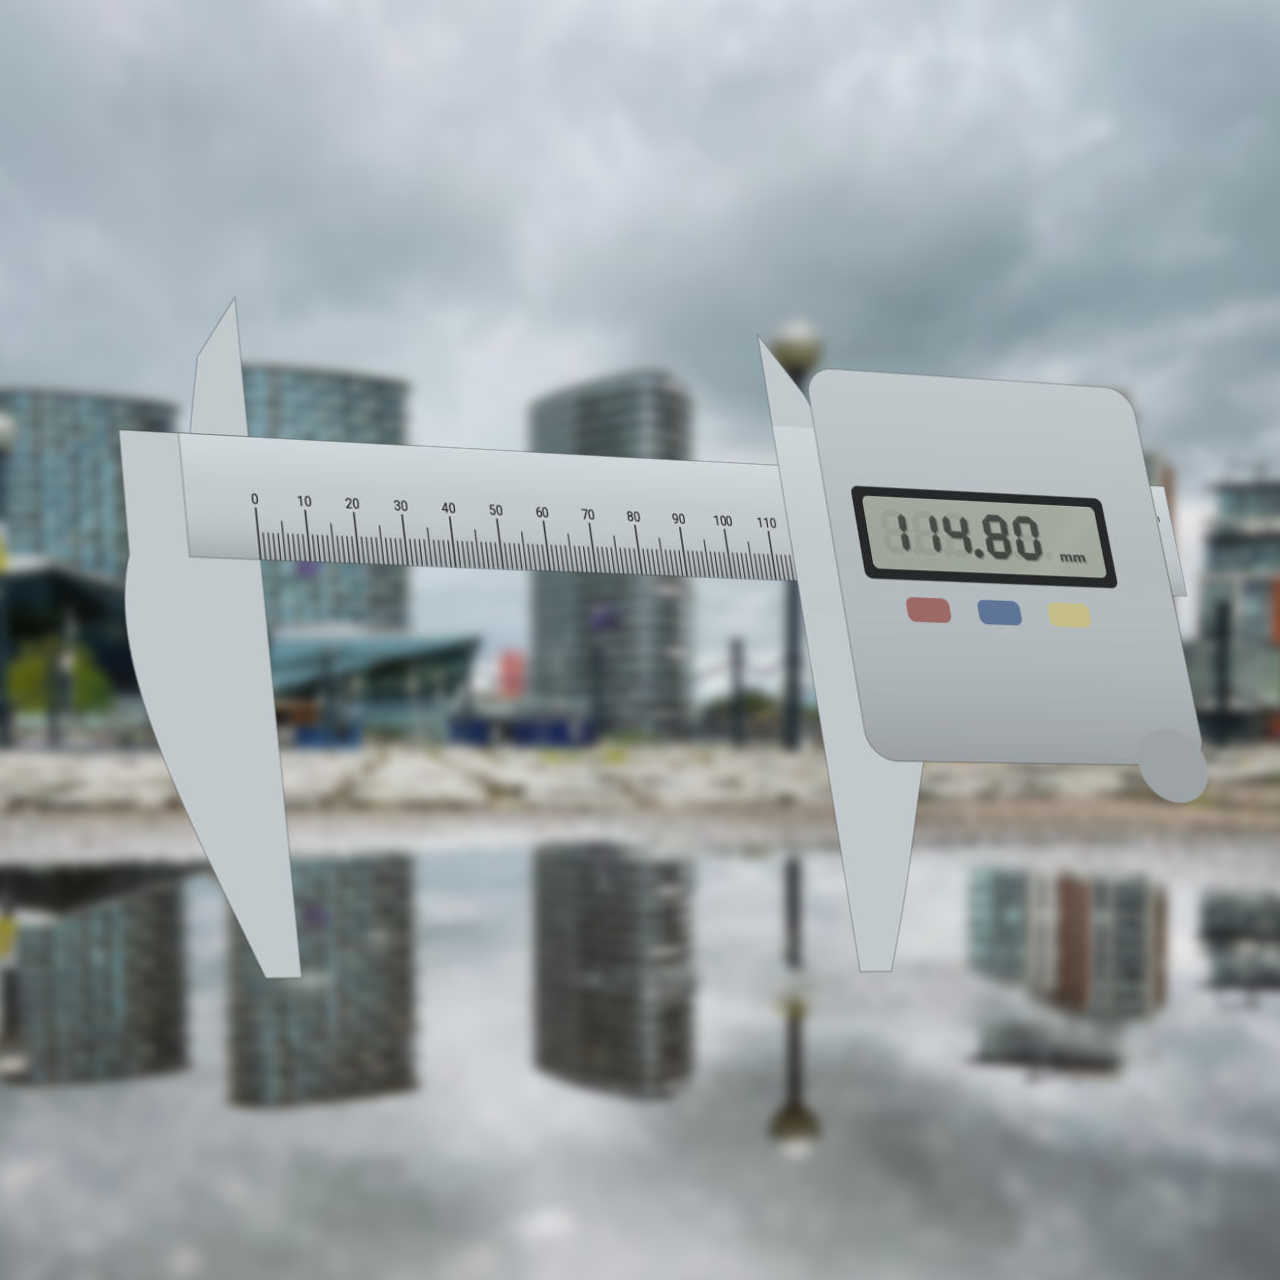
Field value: value=114.80 unit=mm
